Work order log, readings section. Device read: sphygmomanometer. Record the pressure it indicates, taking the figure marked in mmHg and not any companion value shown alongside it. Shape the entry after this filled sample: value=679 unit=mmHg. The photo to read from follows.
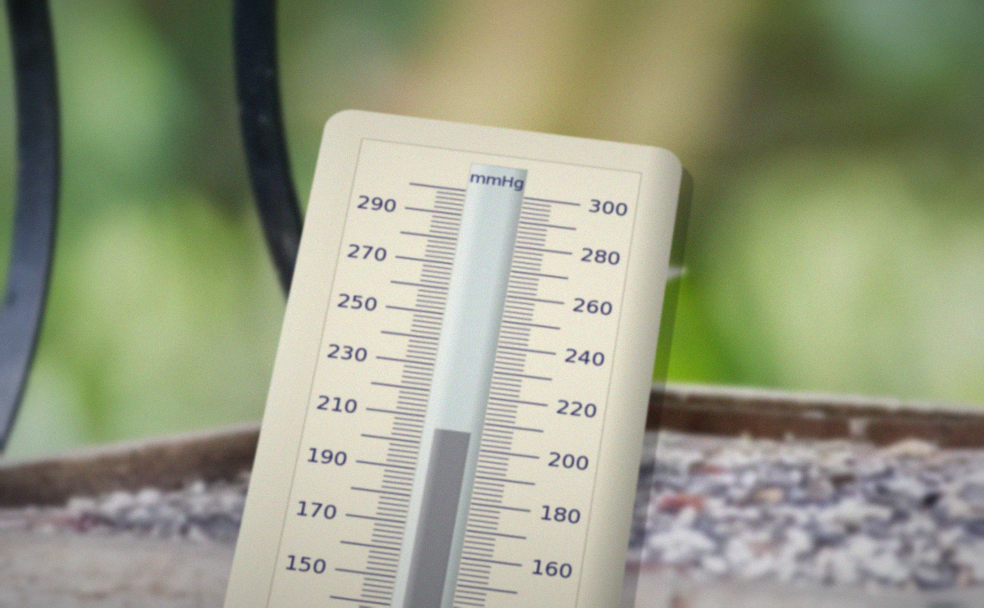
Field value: value=206 unit=mmHg
